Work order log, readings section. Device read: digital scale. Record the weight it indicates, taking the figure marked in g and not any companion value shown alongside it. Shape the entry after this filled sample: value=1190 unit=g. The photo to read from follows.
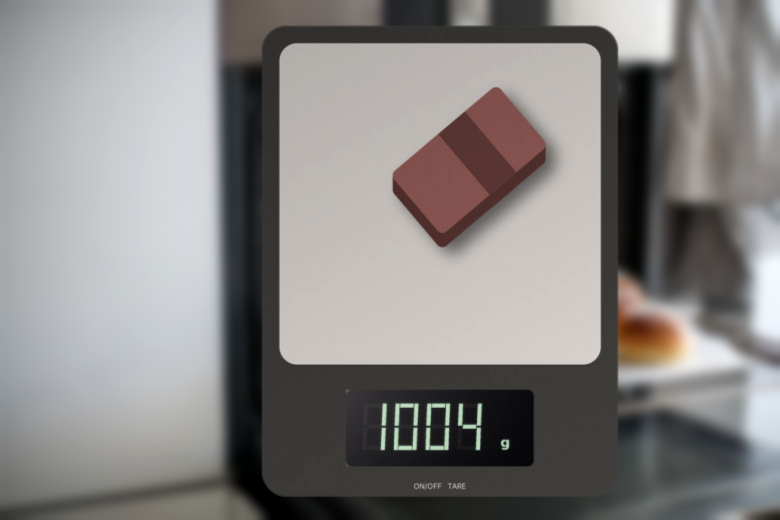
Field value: value=1004 unit=g
